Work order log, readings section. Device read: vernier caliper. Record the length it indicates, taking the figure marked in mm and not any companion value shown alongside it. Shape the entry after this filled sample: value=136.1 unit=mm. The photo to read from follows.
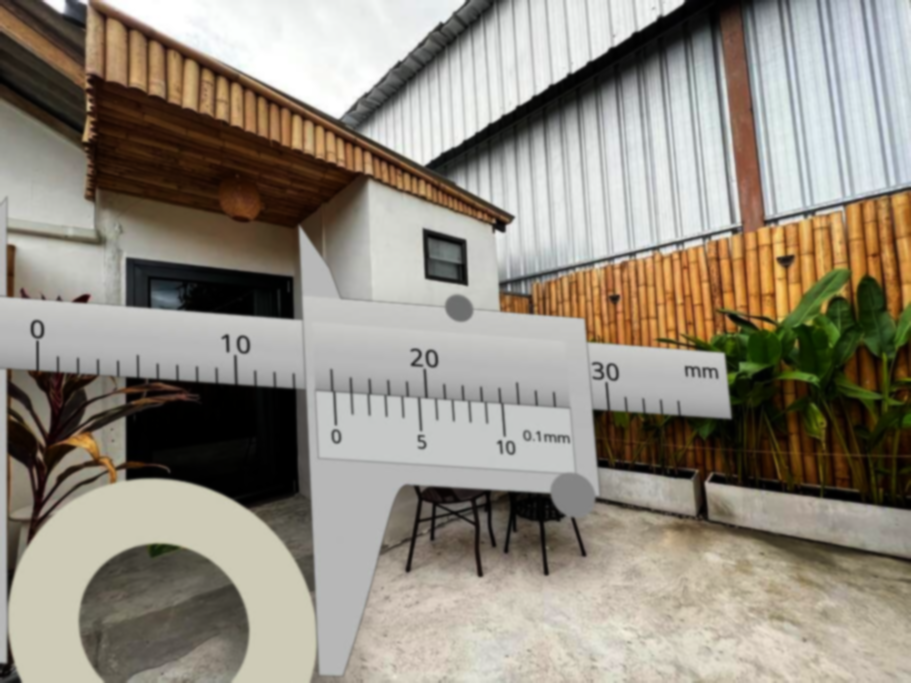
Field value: value=15.1 unit=mm
